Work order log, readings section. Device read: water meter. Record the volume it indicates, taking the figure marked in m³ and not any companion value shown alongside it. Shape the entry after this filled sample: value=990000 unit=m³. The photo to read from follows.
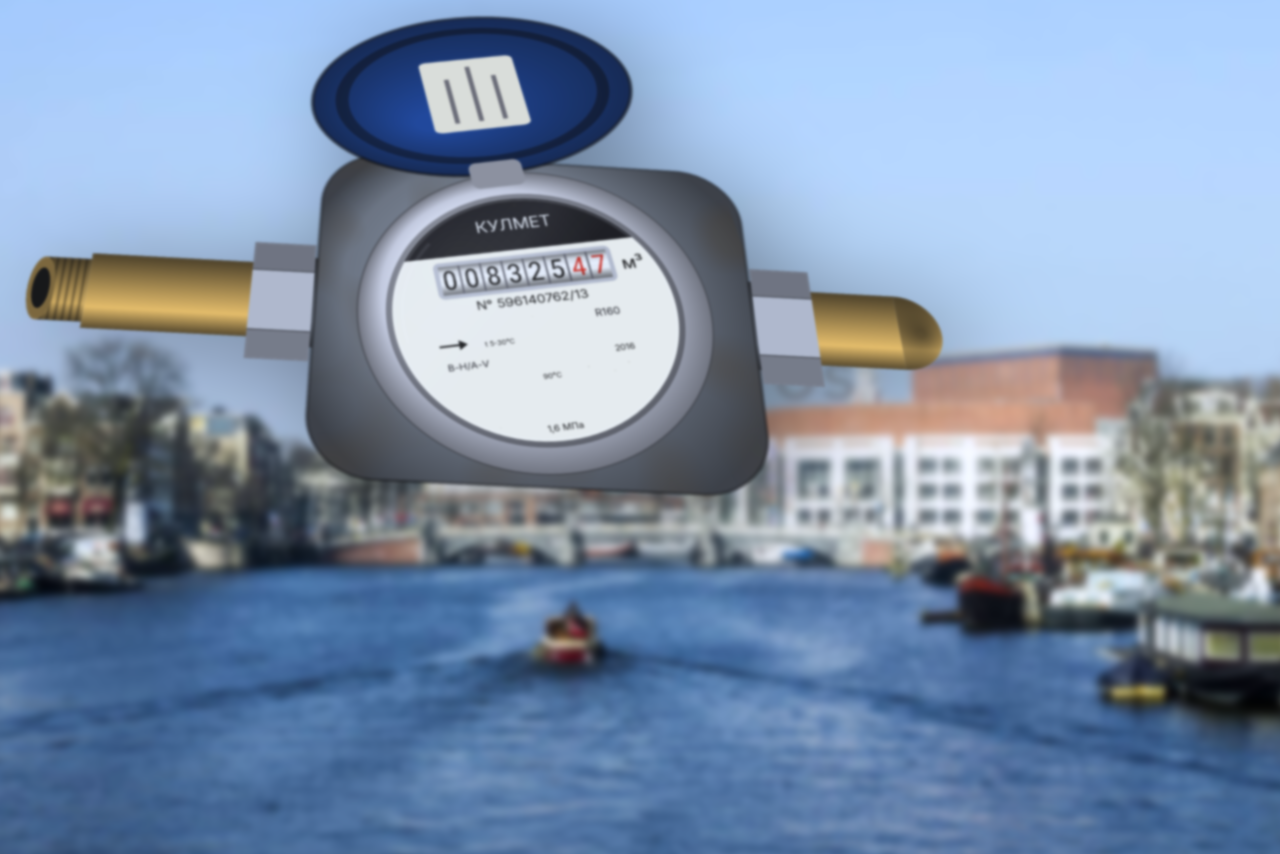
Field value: value=8325.47 unit=m³
